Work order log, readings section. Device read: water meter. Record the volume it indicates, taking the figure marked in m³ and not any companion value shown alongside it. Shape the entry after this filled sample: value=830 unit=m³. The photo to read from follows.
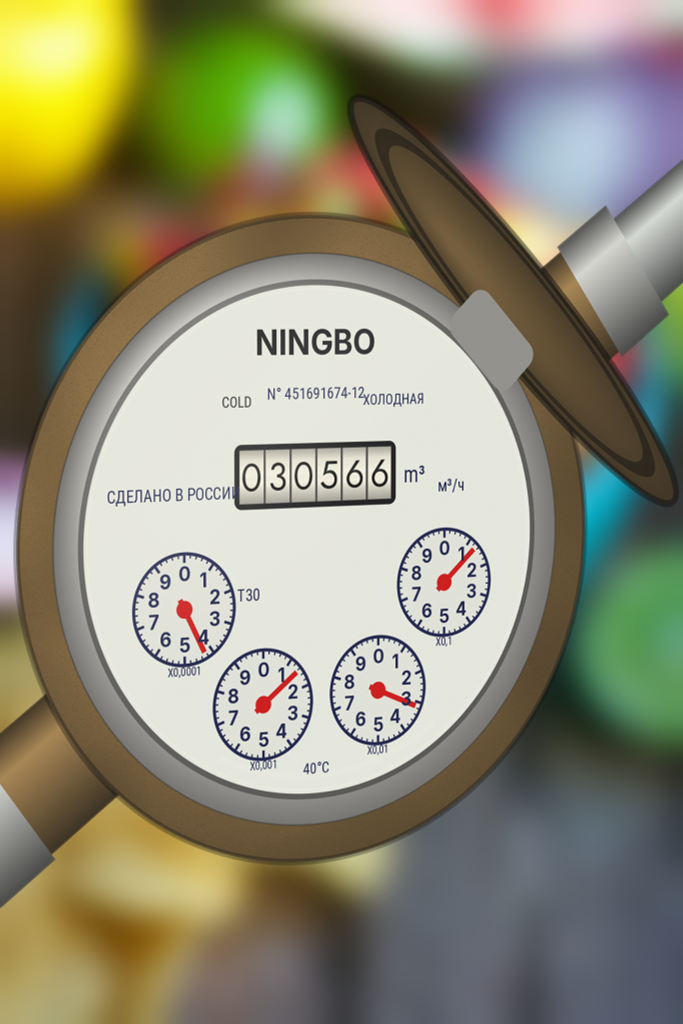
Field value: value=30566.1314 unit=m³
